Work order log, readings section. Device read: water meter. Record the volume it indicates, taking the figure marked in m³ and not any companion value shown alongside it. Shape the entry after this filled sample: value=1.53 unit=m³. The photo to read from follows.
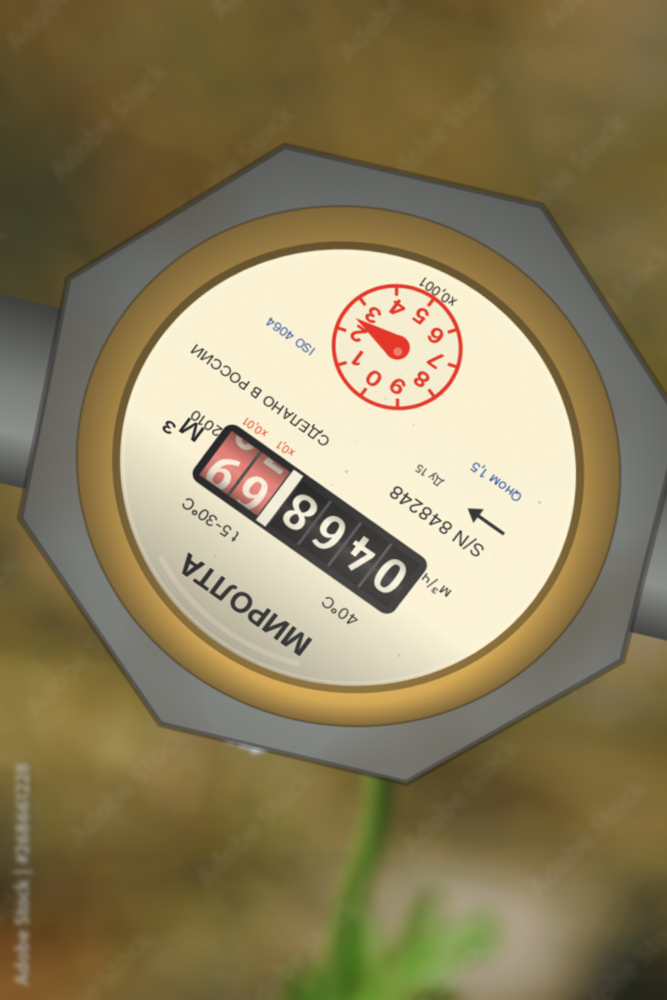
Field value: value=468.692 unit=m³
